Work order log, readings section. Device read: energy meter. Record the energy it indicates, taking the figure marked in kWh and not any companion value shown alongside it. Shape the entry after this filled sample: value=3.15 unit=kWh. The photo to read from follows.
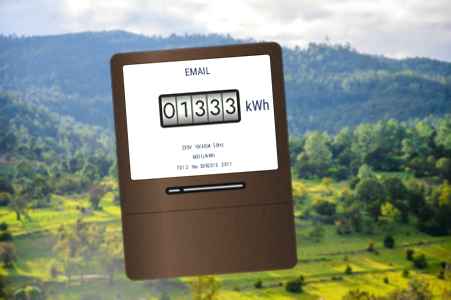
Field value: value=1333 unit=kWh
